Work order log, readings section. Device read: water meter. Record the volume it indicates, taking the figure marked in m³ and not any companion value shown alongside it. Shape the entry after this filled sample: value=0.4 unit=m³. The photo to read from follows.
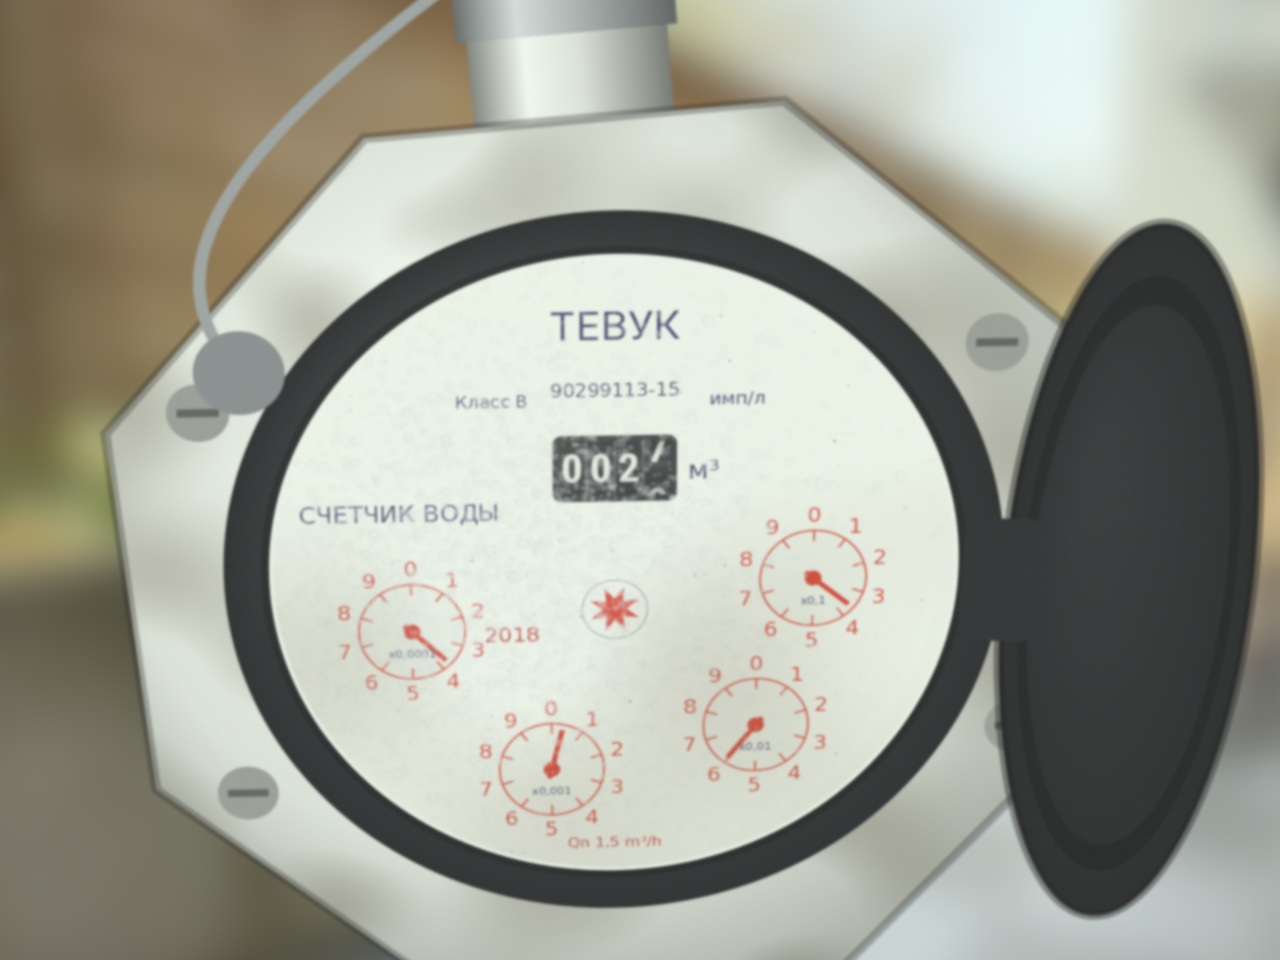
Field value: value=27.3603 unit=m³
